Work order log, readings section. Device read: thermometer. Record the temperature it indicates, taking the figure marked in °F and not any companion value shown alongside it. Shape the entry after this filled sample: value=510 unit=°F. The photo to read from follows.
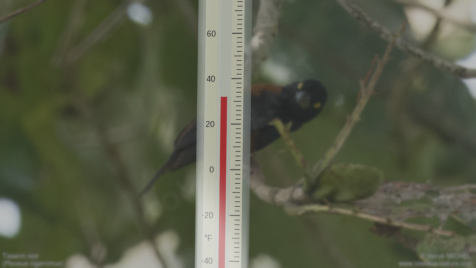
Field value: value=32 unit=°F
